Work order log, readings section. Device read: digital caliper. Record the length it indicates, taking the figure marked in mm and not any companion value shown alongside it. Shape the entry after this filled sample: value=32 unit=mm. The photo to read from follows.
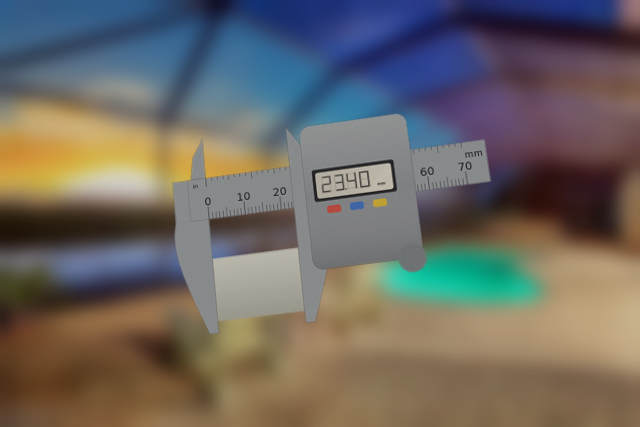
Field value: value=23.40 unit=mm
